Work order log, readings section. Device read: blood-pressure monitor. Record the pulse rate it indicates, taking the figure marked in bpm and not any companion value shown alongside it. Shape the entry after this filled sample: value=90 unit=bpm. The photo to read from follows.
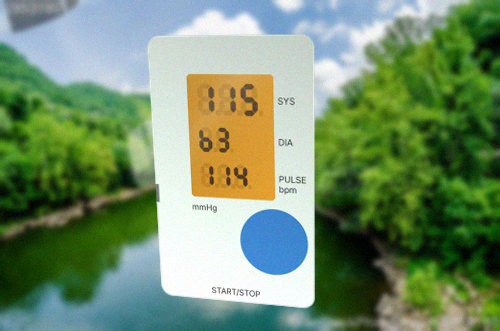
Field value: value=114 unit=bpm
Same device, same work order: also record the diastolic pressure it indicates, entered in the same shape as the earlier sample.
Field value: value=63 unit=mmHg
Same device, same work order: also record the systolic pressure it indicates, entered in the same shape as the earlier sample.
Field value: value=115 unit=mmHg
